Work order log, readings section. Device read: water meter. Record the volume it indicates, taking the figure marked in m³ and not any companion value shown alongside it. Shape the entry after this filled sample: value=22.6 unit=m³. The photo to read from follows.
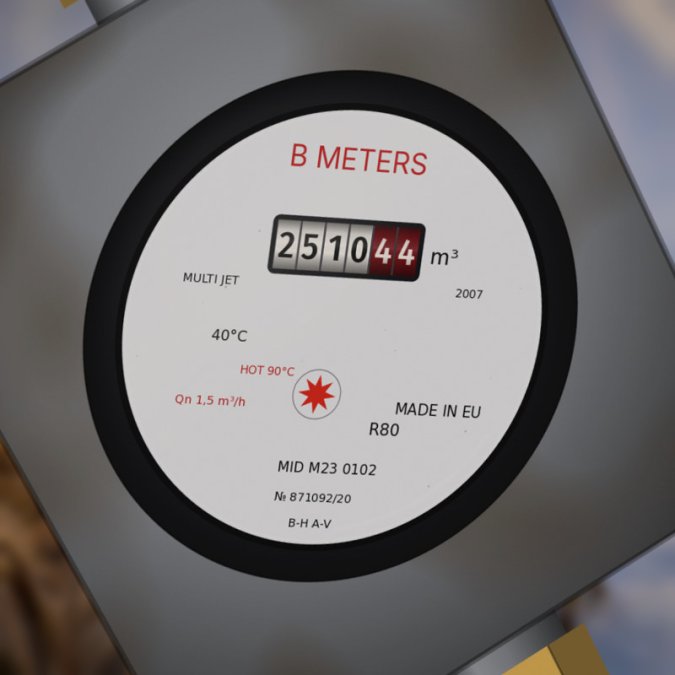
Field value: value=2510.44 unit=m³
